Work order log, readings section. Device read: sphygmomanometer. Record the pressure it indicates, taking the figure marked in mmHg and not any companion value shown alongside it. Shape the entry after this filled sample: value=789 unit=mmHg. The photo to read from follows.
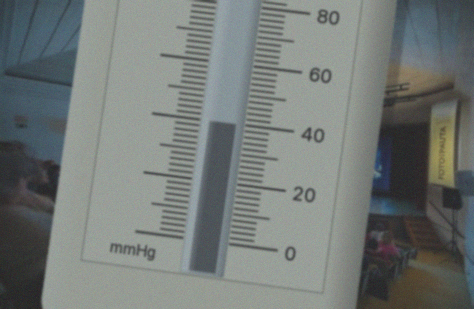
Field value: value=40 unit=mmHg
